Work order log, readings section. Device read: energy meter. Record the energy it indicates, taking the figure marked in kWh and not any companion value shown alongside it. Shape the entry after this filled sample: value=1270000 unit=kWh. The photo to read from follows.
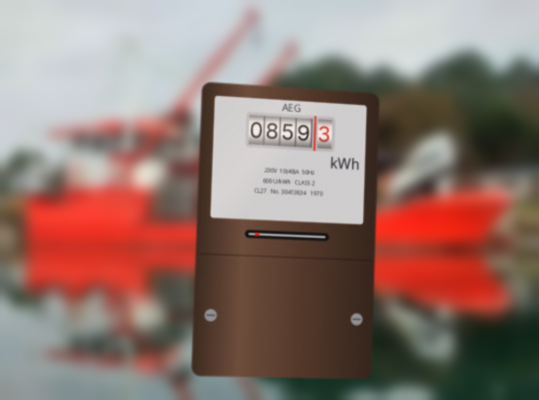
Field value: value=859.3 unit=kWh
